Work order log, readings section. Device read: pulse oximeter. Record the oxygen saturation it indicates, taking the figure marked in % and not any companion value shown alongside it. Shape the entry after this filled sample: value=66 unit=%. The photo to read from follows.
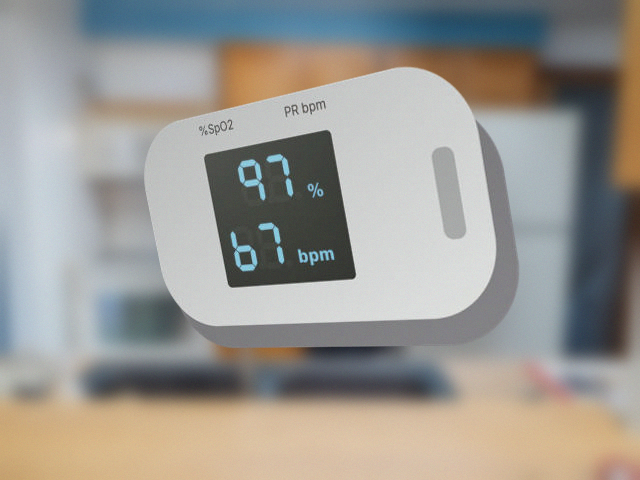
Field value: value=97 unit=%
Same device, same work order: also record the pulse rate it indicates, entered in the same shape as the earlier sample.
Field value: value=67 unit=bpm
